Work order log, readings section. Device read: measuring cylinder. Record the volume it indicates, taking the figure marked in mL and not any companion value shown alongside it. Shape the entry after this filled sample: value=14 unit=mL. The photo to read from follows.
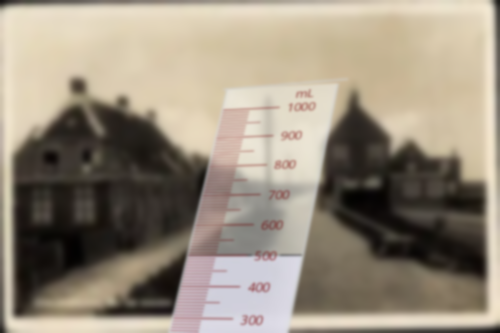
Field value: value=500 unit=mL
